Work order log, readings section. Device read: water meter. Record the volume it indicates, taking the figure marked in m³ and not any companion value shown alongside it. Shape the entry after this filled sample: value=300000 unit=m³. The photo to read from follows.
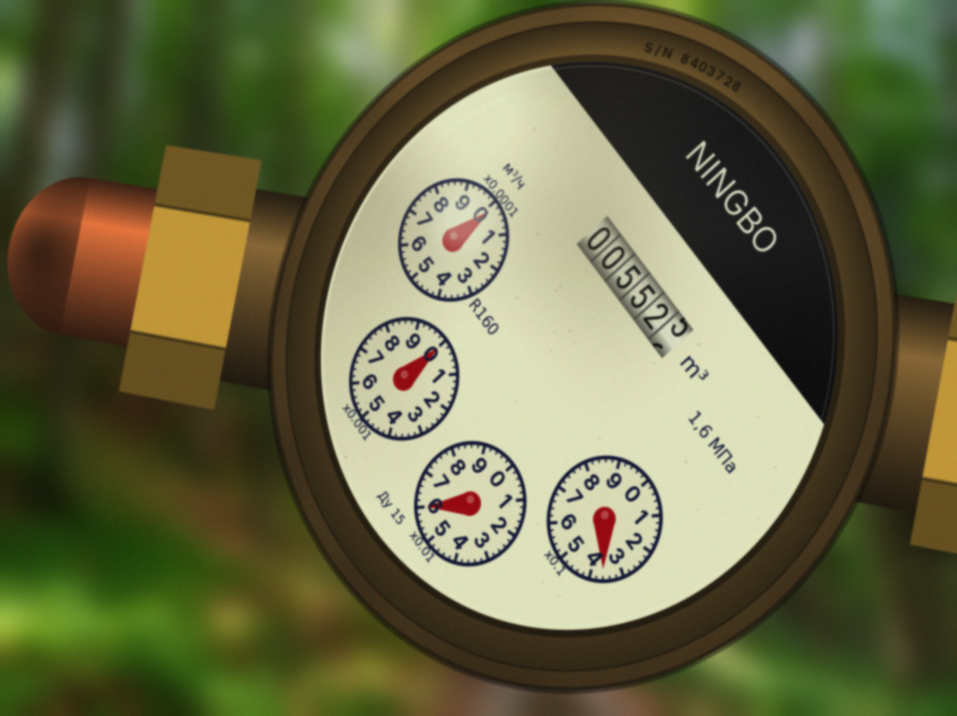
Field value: value=5525.3600 unit=m³
